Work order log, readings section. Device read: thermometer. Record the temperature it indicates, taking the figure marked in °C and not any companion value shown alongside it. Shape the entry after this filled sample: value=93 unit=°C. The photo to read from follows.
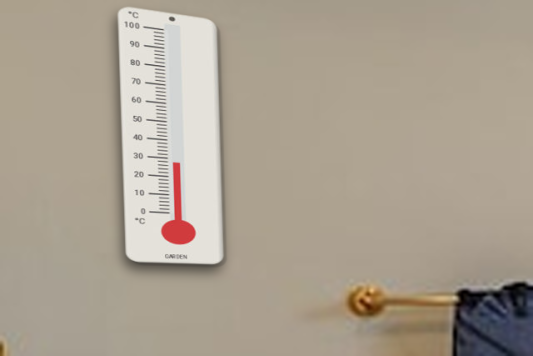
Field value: value=28 unit=°C
